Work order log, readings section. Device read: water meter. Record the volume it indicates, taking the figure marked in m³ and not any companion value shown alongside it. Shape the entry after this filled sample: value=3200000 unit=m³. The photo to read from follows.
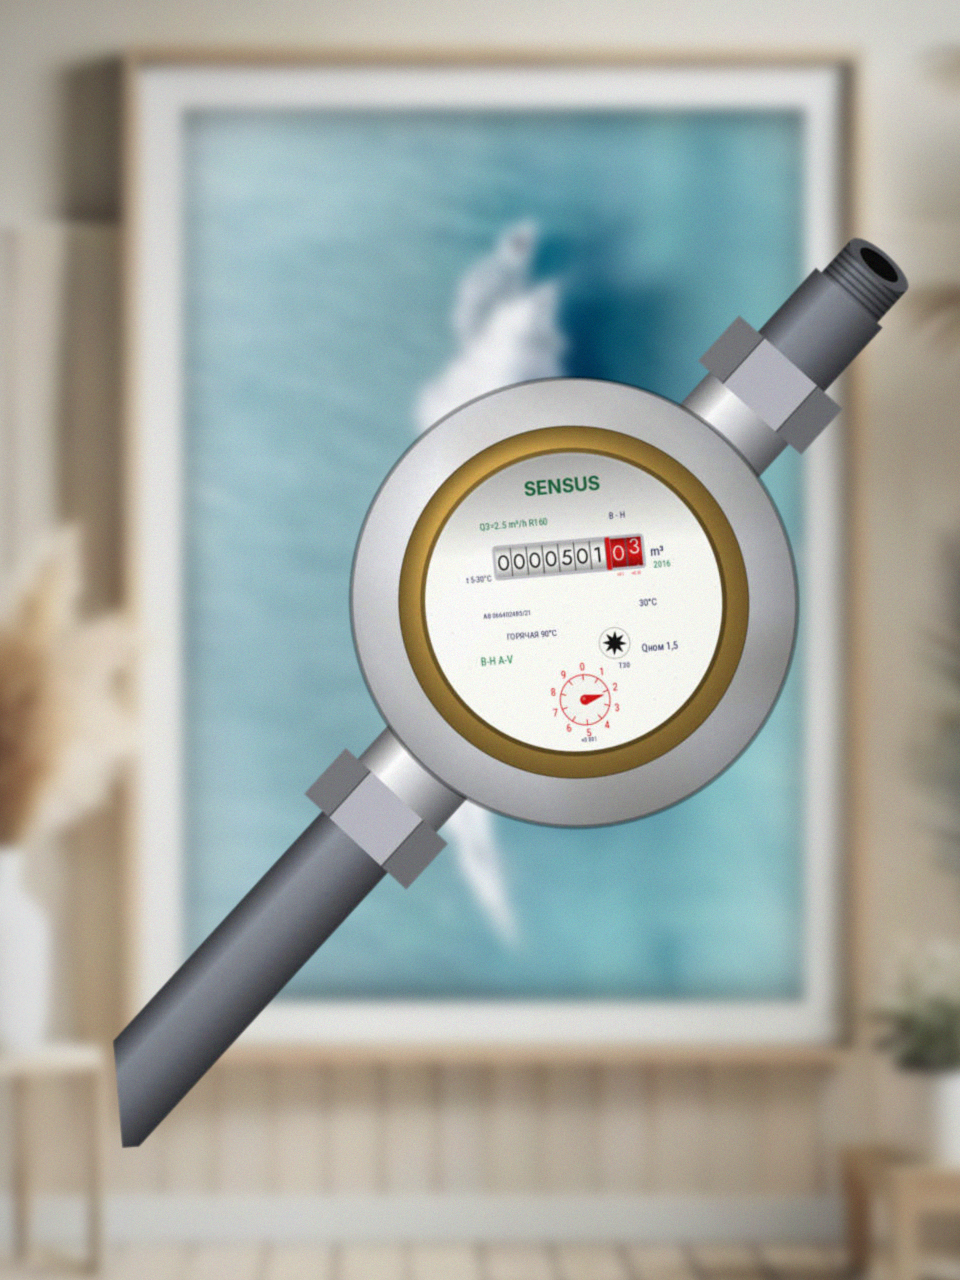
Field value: value=501.032 unit=m³
